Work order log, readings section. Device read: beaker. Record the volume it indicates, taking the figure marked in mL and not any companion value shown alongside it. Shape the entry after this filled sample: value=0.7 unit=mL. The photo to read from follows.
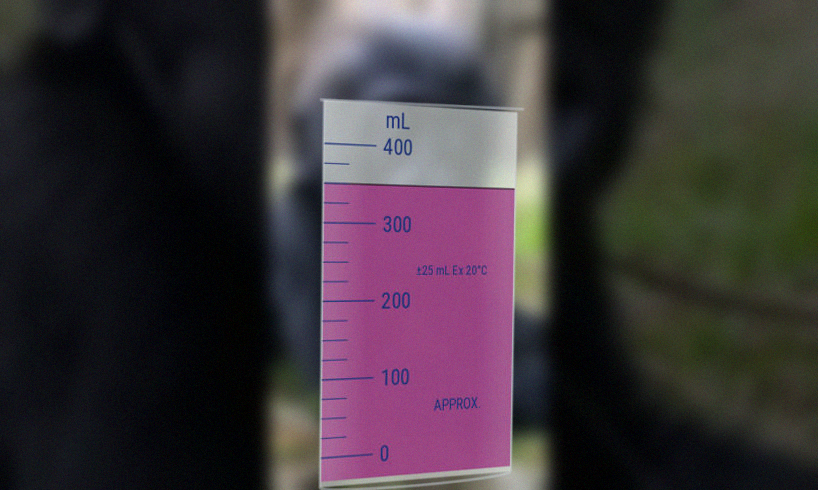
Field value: value=350 unit=mL
